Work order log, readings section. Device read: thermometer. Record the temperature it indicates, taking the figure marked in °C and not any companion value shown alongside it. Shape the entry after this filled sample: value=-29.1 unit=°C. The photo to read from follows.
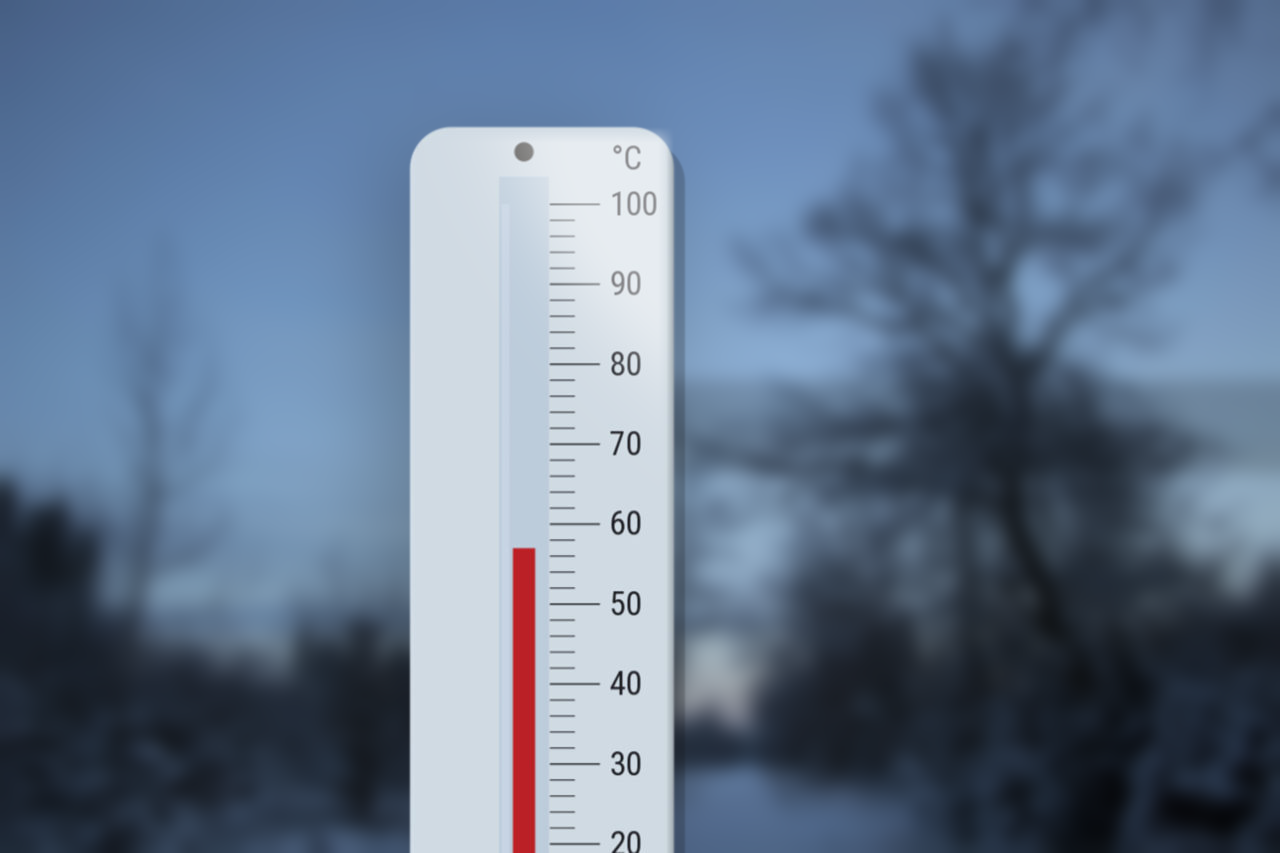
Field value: value=57 unit=°C
